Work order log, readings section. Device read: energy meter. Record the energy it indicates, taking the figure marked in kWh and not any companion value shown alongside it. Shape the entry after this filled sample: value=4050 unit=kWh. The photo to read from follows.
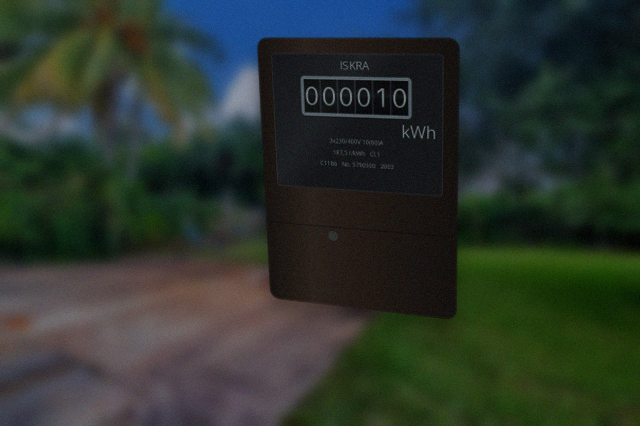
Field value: value=10 unit=kWh
